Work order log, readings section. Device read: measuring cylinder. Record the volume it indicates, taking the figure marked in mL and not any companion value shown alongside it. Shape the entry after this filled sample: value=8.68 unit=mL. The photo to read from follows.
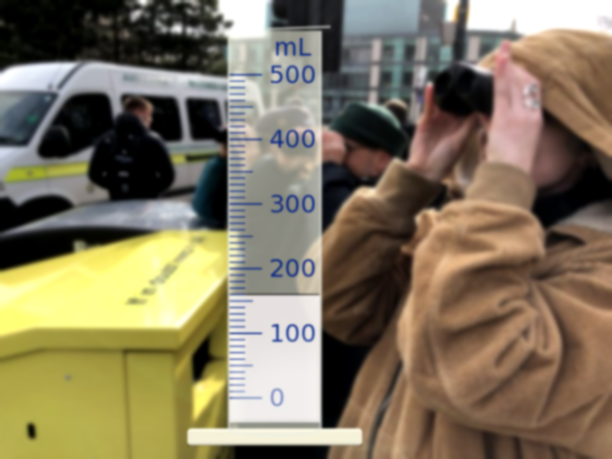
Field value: value=160 unit=mL
